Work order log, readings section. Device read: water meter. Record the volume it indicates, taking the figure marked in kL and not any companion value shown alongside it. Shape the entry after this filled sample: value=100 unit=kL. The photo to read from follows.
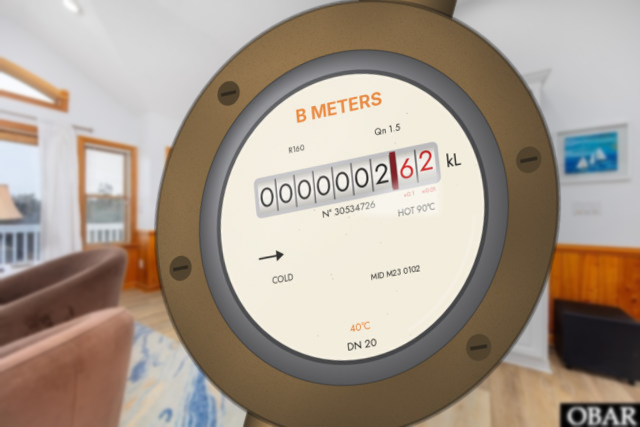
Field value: value=2.62 unit=kL
